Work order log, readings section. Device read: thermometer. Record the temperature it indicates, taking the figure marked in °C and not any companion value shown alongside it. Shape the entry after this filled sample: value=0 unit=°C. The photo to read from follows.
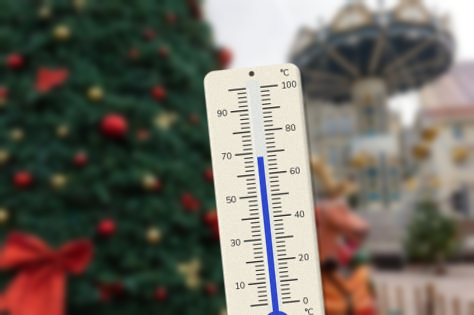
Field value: value=68 unit=°C
